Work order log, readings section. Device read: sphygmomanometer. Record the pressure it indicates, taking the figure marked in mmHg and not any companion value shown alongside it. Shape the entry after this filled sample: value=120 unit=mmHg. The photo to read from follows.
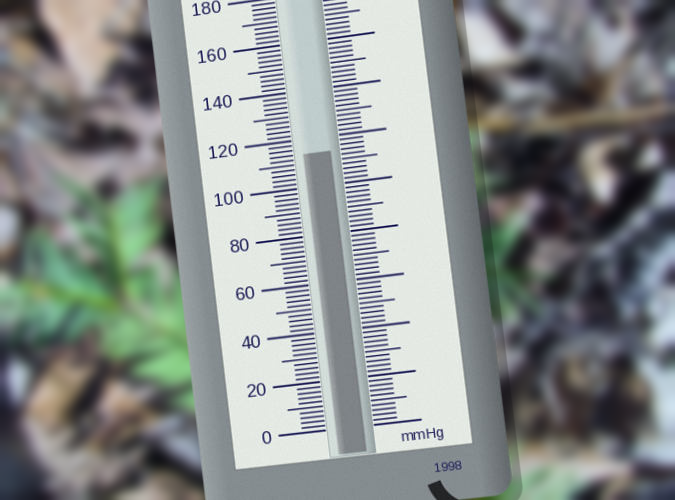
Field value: value=114 unit=mmHg
